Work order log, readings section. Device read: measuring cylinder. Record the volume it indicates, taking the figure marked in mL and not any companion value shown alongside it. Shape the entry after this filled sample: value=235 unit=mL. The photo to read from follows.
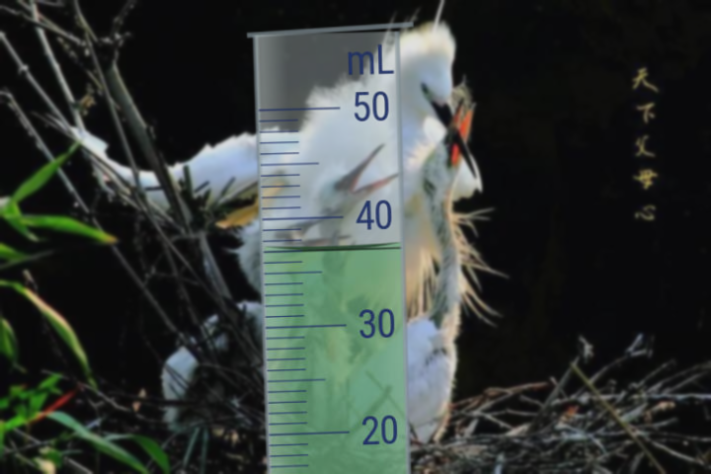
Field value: value=37 unit=mL
